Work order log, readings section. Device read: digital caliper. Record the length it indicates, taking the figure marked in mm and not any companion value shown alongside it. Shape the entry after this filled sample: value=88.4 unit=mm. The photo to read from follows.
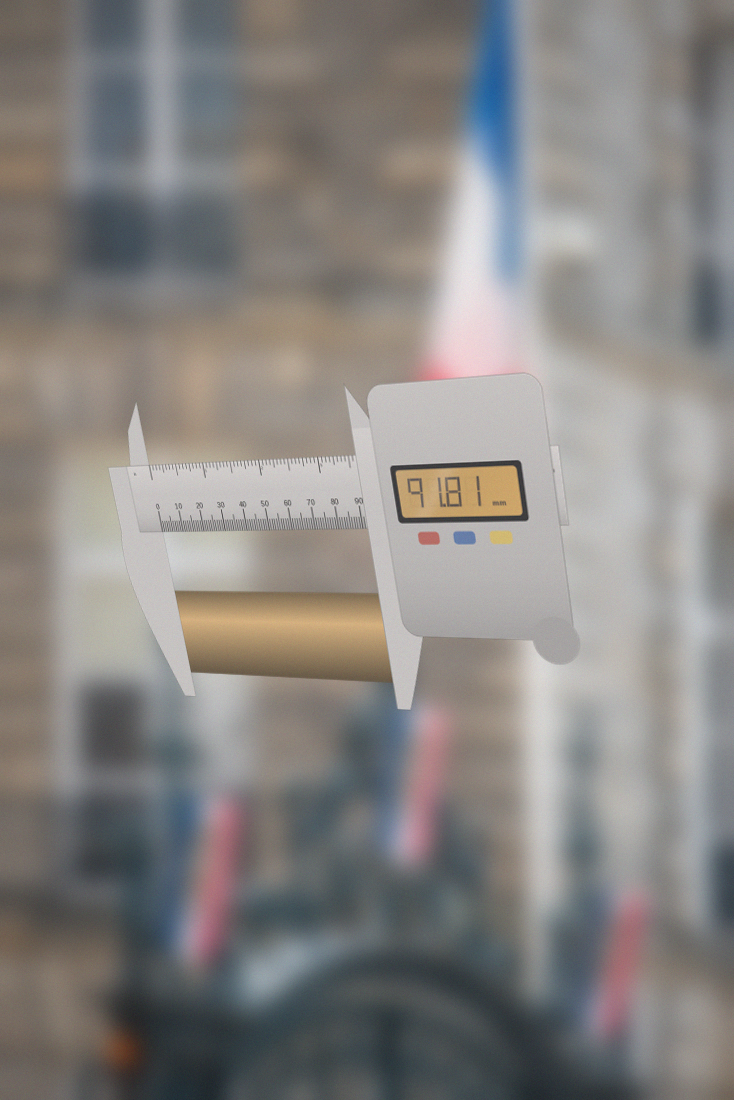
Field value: value=91.81 unit=mm
